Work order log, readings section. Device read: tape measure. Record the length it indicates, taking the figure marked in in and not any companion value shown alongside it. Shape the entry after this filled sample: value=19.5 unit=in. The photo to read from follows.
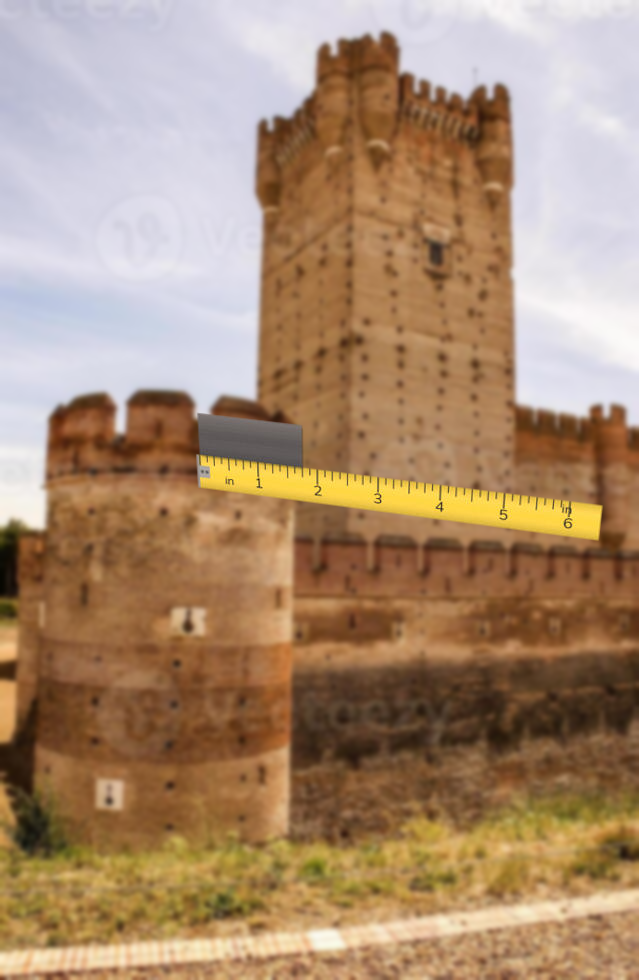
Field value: value=1.75 unit=in
